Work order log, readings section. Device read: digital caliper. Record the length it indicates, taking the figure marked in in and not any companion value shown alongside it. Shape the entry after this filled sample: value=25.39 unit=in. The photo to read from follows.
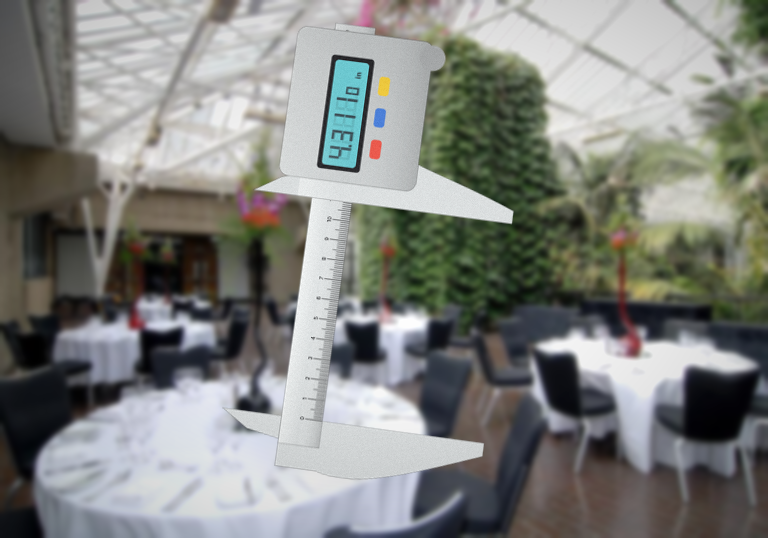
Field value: value=4.3110 unit=in
